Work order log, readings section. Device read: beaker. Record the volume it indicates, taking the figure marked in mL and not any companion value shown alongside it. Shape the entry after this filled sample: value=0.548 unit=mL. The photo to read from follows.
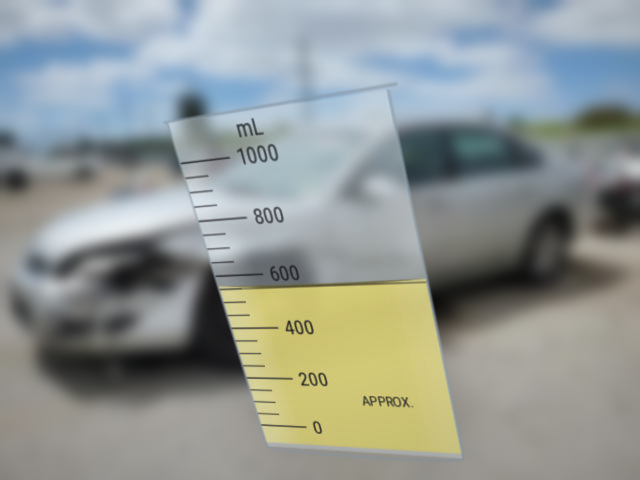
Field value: value=550 unit=mL
